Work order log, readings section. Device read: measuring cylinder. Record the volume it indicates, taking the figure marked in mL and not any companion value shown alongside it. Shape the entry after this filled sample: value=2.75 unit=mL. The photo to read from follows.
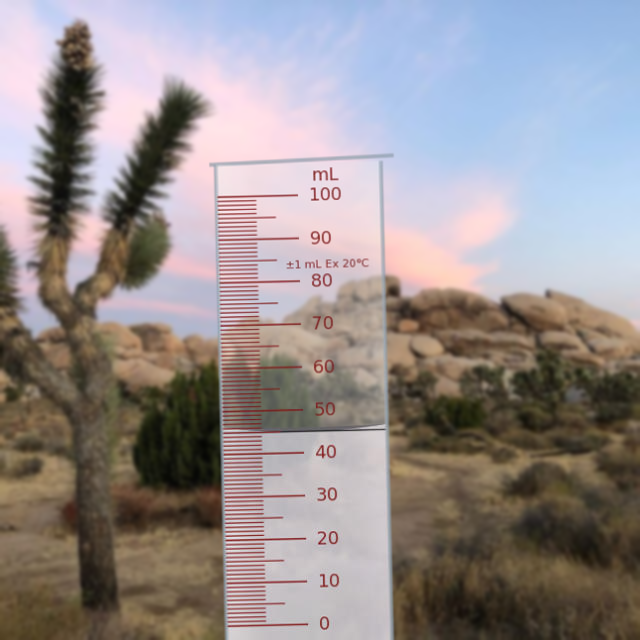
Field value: value=45 unit=mL
